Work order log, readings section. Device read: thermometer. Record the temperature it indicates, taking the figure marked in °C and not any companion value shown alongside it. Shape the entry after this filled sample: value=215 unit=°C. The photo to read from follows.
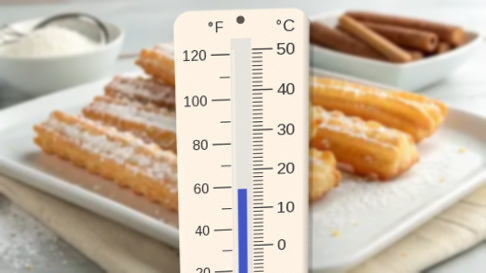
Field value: value=15 unit=°C
